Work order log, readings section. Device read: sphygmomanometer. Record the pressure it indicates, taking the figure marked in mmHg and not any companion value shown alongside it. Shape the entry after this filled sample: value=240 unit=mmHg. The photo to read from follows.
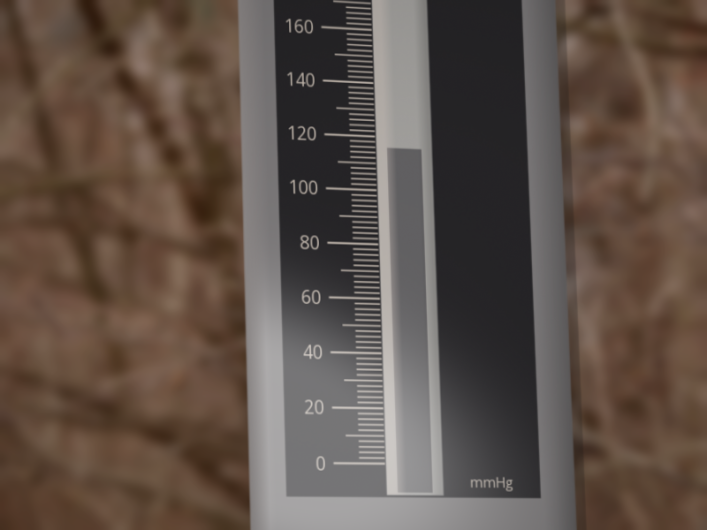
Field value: value=116 unit=mmHg
